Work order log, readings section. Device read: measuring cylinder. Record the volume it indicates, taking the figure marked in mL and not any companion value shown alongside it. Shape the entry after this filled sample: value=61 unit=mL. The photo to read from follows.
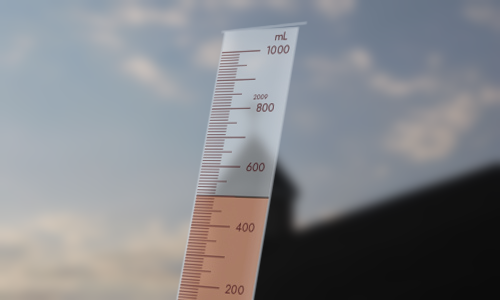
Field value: value=500 unit=mL
